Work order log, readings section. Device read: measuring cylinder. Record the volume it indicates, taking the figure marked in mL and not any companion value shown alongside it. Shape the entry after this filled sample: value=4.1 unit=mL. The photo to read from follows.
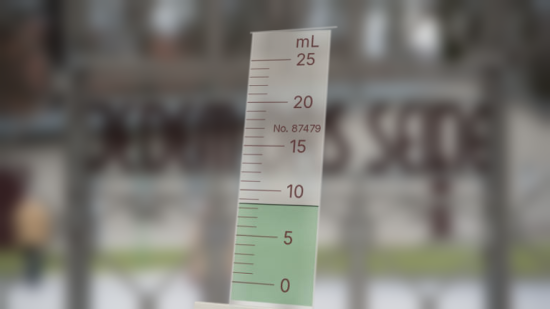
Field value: value=8.5 unit=mL
